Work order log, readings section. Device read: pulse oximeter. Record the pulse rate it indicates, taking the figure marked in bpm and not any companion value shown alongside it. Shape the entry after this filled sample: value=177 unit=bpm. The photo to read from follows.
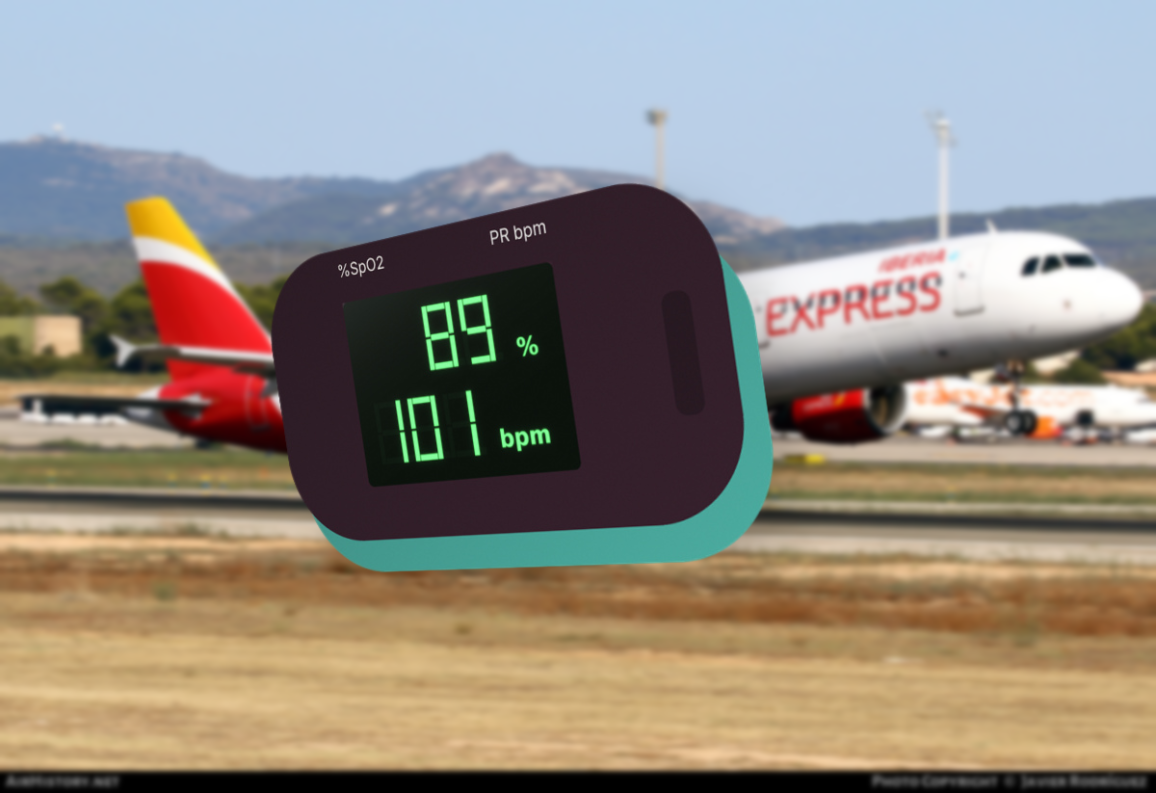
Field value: value=101 unit=bpm
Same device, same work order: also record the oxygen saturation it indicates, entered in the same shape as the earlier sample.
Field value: value=89 unit=%
